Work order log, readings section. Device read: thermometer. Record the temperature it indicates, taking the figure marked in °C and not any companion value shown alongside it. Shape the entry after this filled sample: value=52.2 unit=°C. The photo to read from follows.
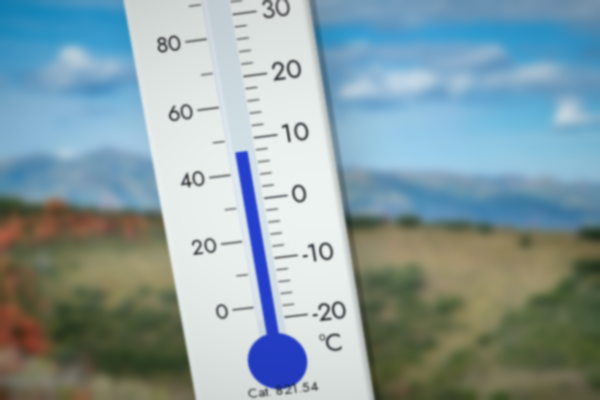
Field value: value=8 unit=°C
